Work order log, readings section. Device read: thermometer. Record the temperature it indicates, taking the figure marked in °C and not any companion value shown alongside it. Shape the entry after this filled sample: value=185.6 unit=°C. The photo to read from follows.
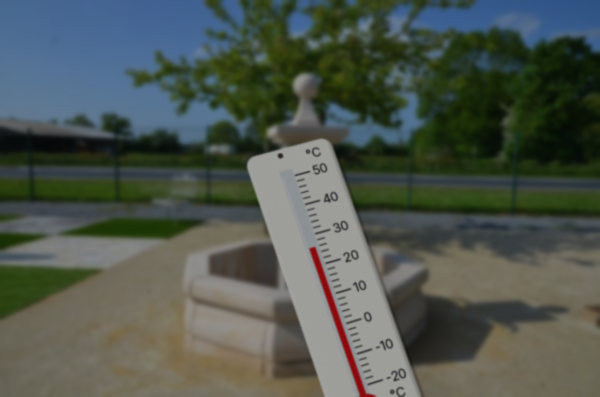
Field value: value=26 unit=°C
